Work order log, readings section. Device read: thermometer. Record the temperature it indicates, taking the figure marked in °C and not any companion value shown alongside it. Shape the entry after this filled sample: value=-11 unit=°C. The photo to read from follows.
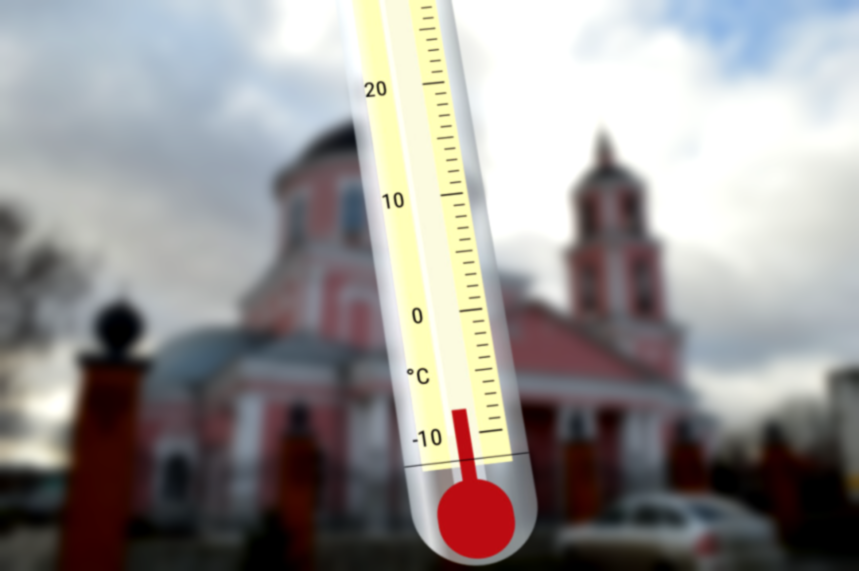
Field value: value=-8 unit=°C
